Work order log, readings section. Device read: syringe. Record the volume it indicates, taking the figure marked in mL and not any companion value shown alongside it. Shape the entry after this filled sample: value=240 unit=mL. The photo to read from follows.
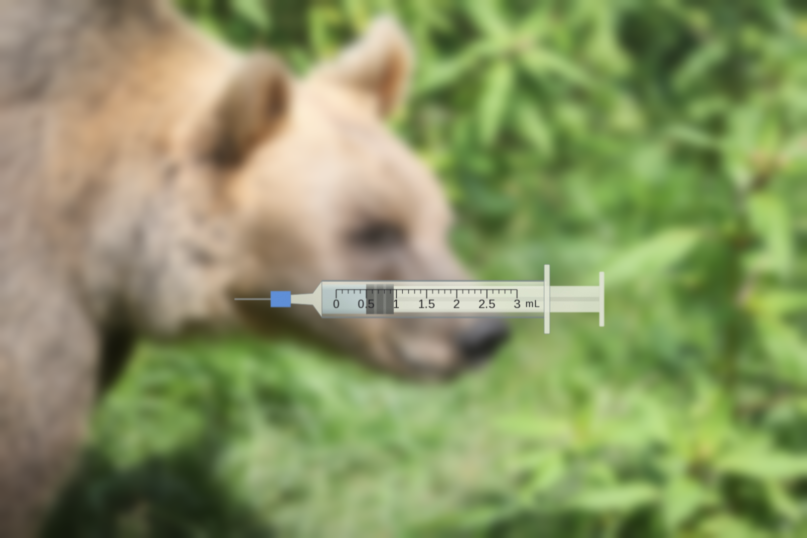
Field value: value=0.5 unit=mL
